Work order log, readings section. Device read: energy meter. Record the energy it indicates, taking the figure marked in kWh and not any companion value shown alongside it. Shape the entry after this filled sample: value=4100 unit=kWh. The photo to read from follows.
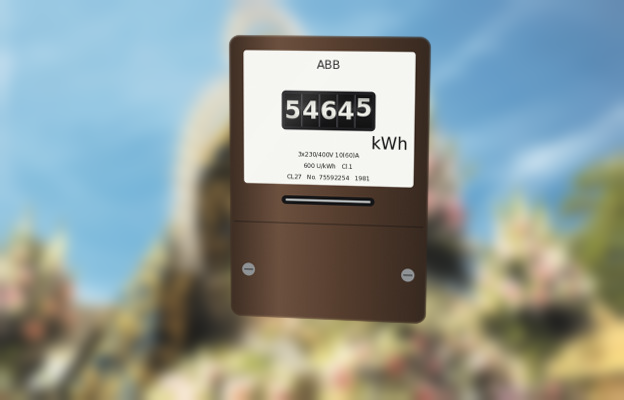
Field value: value=54645 unit=kWh
